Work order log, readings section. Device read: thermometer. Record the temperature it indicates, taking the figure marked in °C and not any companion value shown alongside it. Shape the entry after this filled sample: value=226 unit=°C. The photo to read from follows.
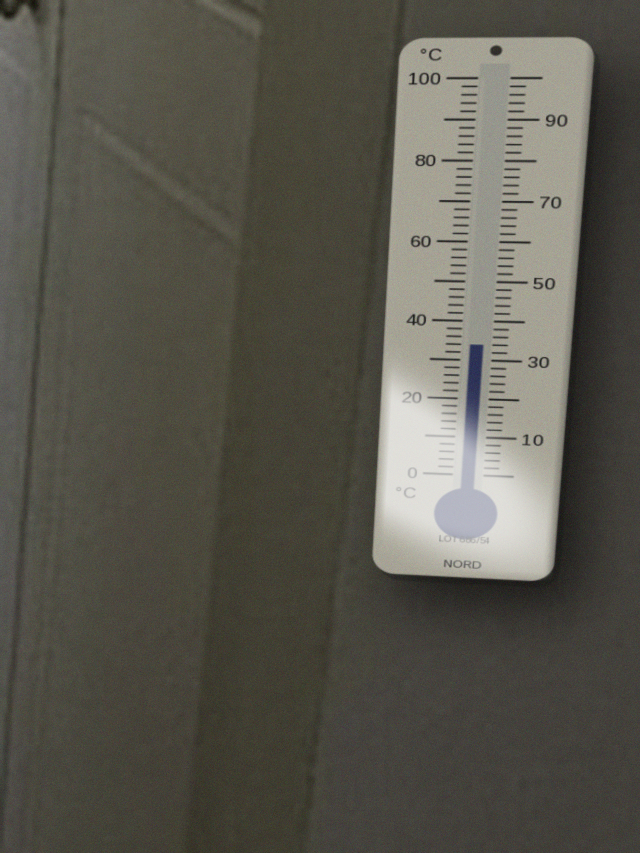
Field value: value=34 unit=°C
